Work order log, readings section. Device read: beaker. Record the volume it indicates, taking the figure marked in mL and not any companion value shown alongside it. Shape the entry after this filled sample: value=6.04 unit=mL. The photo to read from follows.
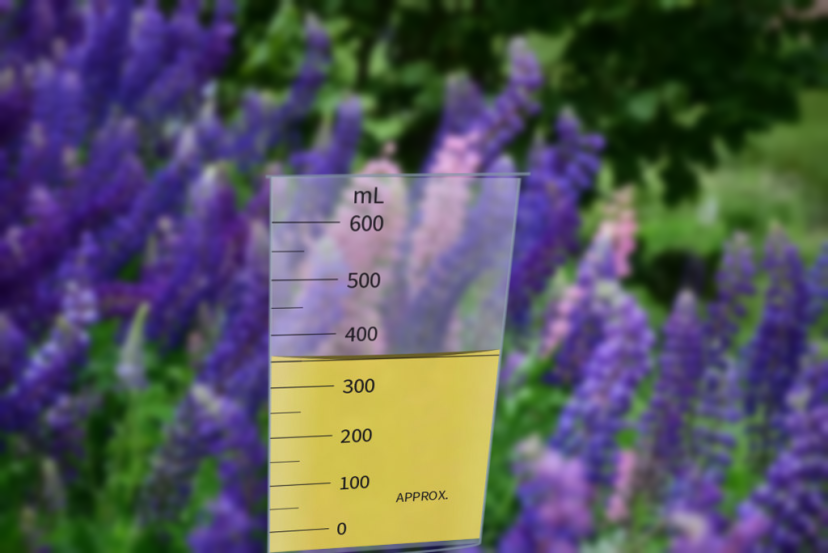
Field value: value=350 unit=mL
